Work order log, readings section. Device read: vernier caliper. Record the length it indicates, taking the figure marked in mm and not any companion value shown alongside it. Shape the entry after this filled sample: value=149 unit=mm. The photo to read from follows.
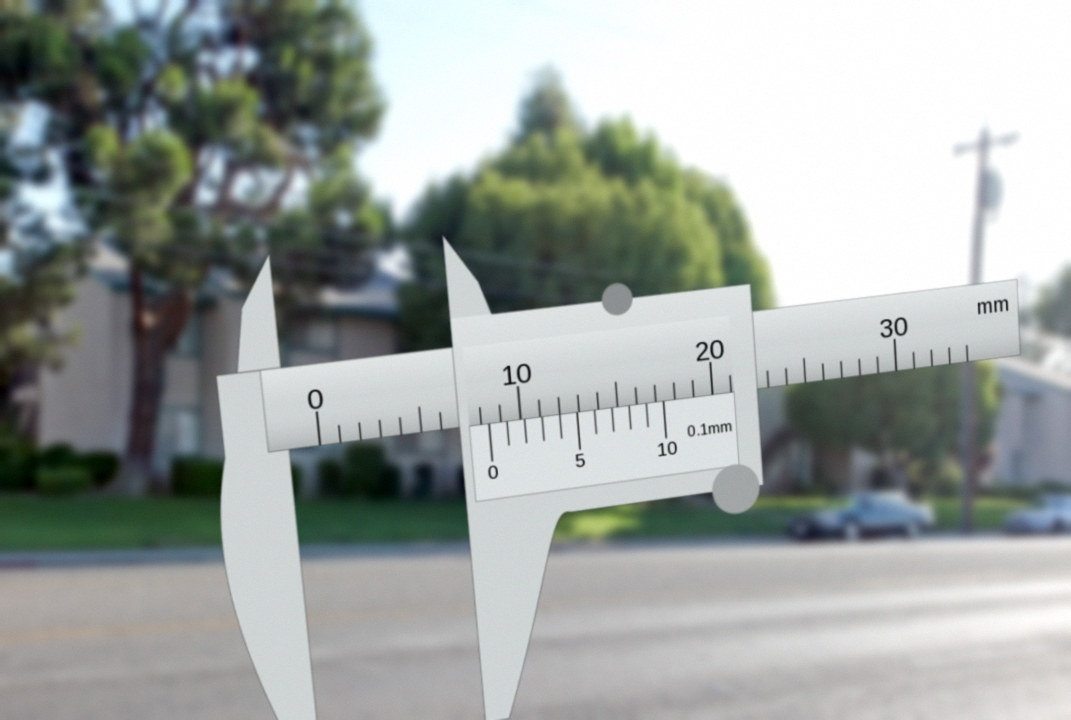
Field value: value=8.4 unit=mm
